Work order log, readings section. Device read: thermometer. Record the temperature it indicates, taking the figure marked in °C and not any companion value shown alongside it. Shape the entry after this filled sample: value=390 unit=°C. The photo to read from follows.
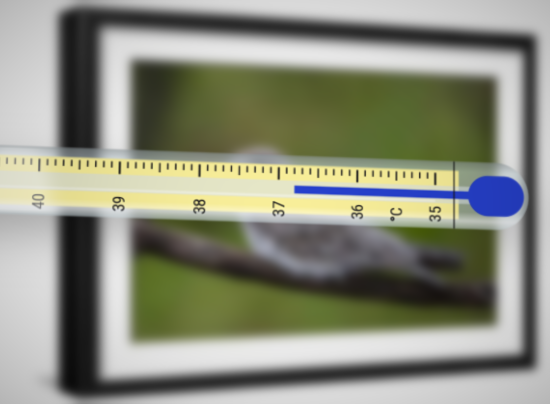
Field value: value=36.8 unit=°C
